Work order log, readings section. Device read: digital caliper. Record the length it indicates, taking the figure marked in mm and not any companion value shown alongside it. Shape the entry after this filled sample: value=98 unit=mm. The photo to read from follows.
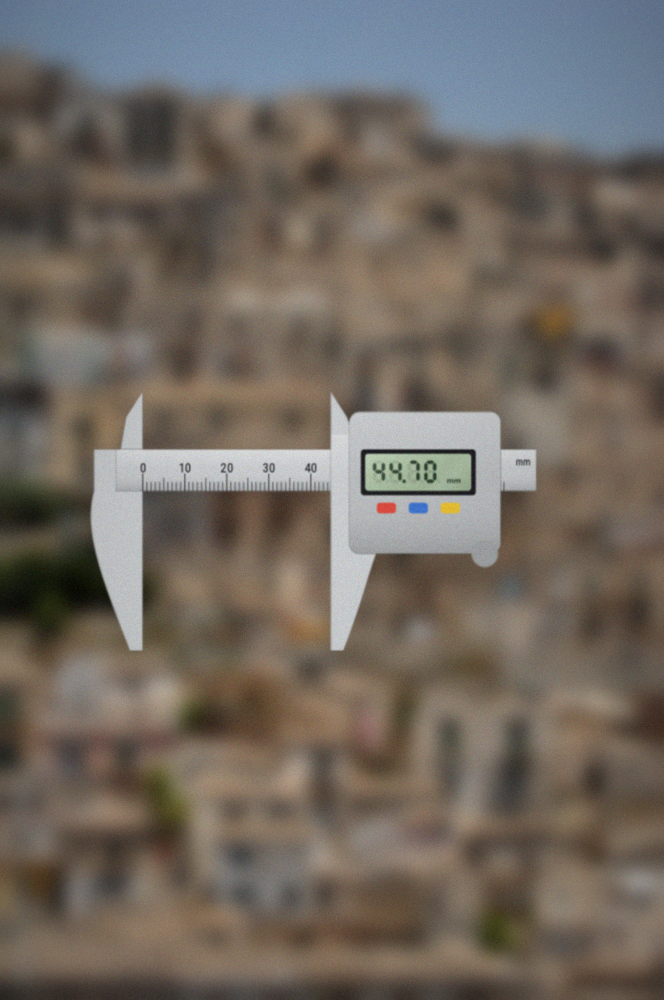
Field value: value=44.70 unit=mm
